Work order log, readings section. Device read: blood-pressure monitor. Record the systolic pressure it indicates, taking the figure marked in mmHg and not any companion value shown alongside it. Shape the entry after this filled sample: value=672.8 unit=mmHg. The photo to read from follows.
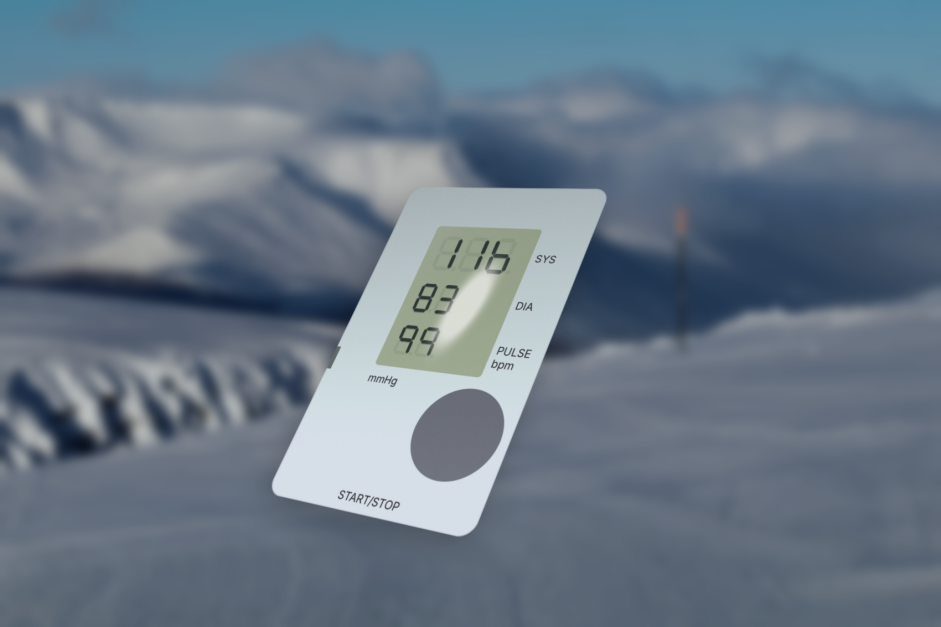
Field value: value=116 unit=mmHg
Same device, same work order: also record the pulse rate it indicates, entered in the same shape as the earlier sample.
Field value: value=99 unit=bpm
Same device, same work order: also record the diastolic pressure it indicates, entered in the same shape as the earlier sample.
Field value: value=83 unit=mmHg
